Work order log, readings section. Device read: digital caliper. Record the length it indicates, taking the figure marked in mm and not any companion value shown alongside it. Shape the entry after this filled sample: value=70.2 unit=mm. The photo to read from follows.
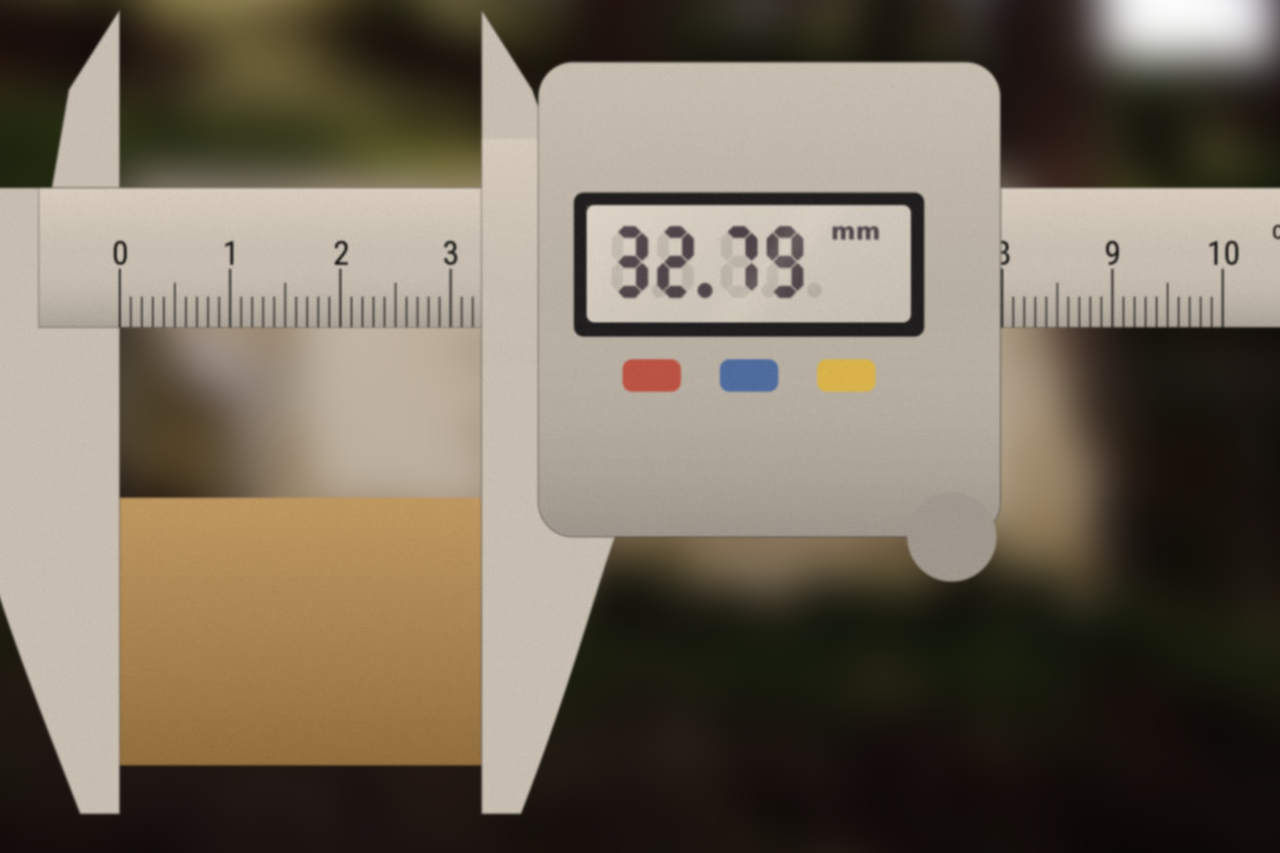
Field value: value=32.79 unit=mm
